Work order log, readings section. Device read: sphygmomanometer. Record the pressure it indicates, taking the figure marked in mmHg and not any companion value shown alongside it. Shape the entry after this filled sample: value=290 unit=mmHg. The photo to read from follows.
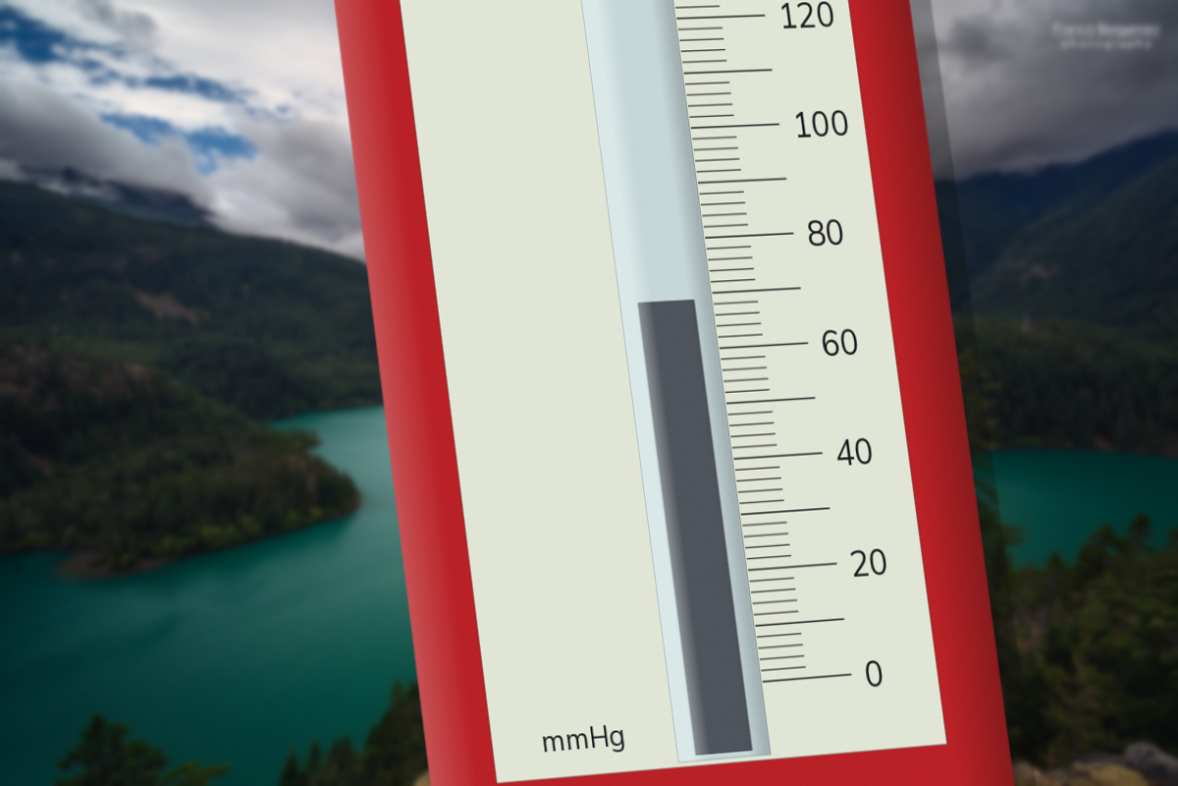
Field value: value=69 unit=mmHg
